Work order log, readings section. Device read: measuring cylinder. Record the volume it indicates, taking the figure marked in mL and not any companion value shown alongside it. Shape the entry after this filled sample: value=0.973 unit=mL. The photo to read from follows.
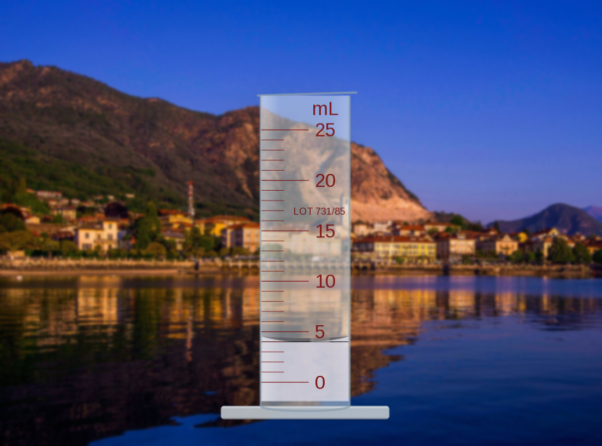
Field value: value=4 unit=mL
